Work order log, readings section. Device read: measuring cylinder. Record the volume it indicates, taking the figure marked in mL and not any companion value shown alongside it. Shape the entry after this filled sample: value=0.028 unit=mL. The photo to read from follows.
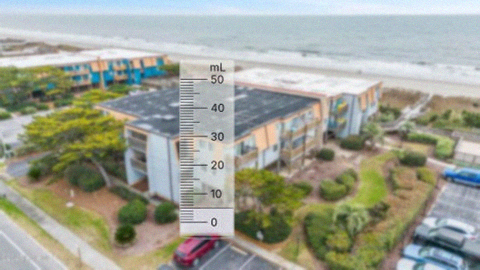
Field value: value=5 unit=mL
